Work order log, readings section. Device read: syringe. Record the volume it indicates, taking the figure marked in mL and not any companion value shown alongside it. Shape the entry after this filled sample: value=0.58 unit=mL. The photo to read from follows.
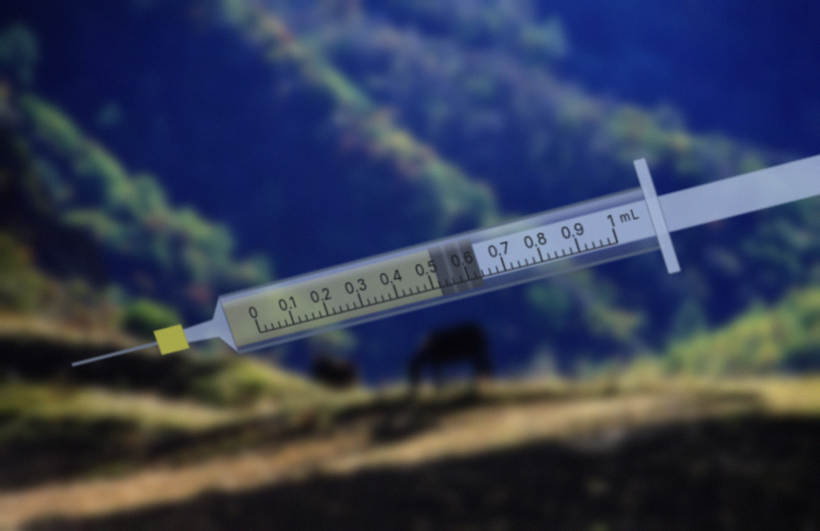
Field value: value=0.52 unit=mL
